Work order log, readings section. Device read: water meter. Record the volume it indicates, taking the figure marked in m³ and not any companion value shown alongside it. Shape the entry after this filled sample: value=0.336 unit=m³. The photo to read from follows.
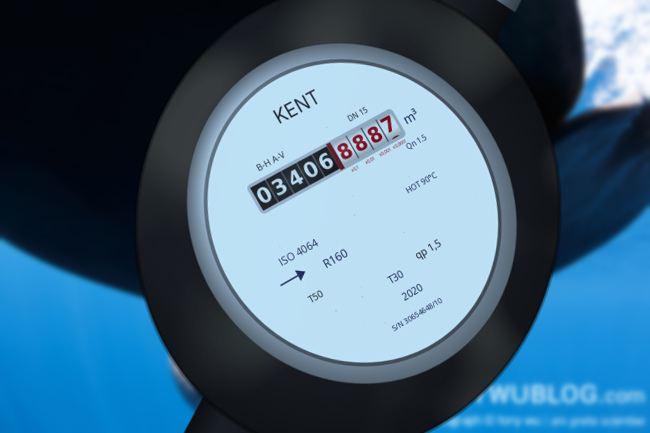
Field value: value=3406.8887 unit=m³
